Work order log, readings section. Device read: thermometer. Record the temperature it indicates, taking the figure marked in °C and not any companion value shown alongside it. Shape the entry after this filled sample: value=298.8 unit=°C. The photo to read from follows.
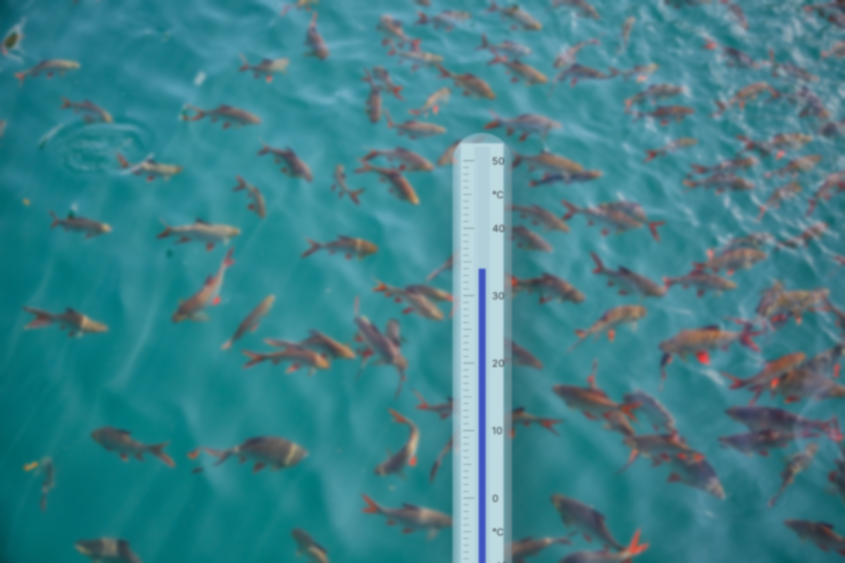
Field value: value=34 unit=°C
